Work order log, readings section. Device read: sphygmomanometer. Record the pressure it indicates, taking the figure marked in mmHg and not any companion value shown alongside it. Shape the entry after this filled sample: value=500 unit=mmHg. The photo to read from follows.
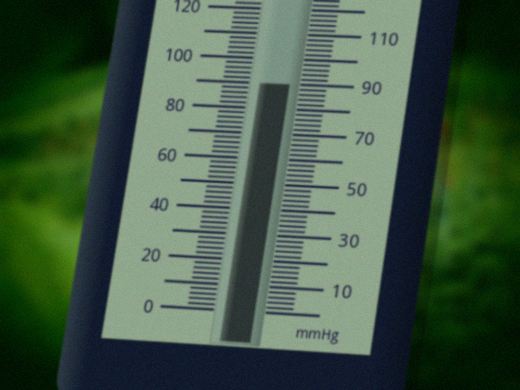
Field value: value=90 unit=mmHg
